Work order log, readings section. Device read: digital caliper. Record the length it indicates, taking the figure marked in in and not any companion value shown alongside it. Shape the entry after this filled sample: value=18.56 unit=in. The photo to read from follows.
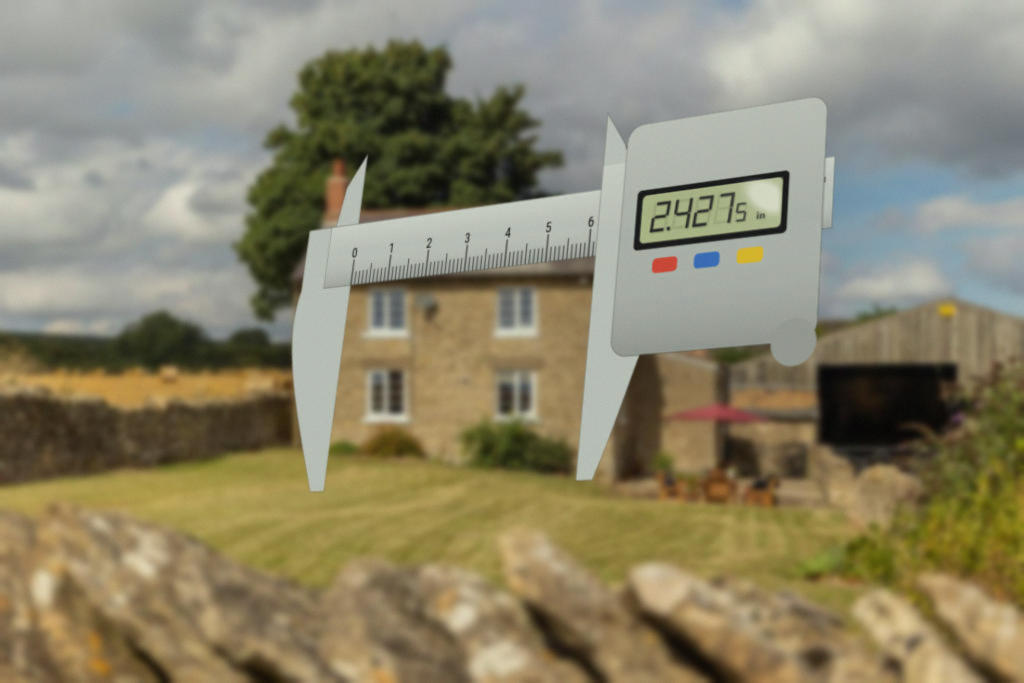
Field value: value=2.4275 unit=in
